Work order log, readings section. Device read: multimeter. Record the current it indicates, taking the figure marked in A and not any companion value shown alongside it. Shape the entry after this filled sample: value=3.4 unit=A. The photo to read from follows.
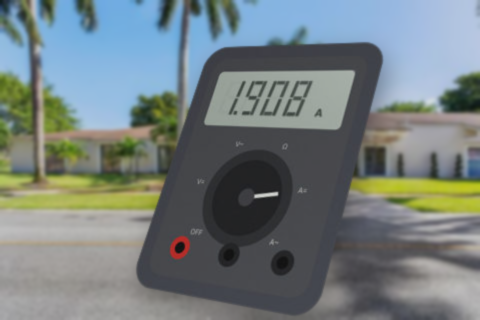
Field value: value=1.908 unit=A
